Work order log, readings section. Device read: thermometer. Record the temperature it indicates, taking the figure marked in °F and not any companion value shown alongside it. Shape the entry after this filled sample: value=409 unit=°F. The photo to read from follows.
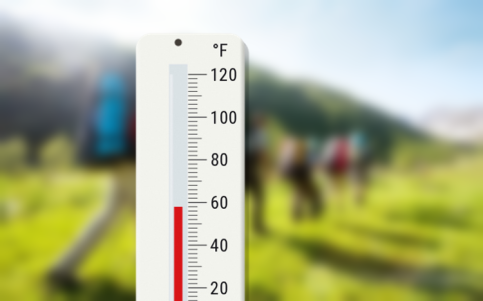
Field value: value=58 unit=°F
